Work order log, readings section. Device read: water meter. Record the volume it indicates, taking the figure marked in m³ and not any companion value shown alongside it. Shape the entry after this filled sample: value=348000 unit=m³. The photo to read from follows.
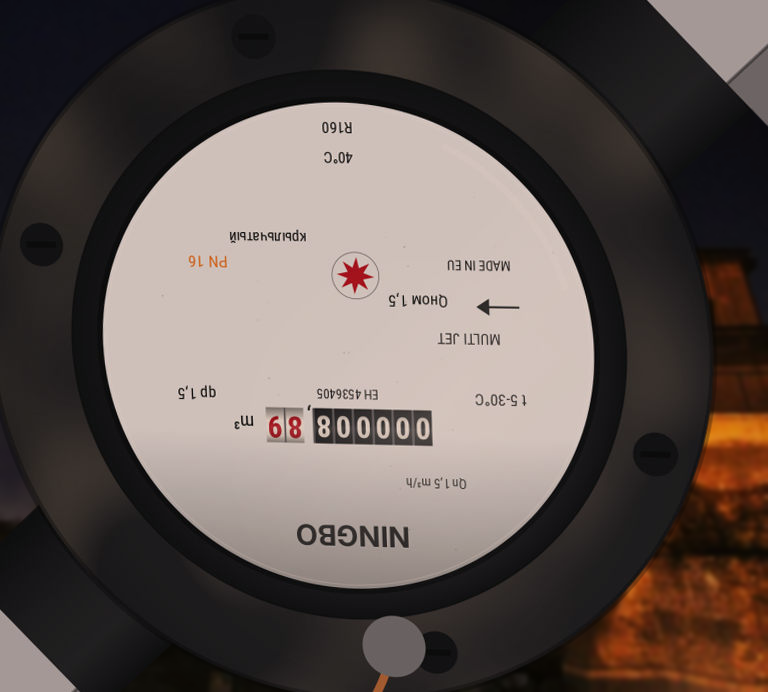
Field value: value=8.89 unit=m³
